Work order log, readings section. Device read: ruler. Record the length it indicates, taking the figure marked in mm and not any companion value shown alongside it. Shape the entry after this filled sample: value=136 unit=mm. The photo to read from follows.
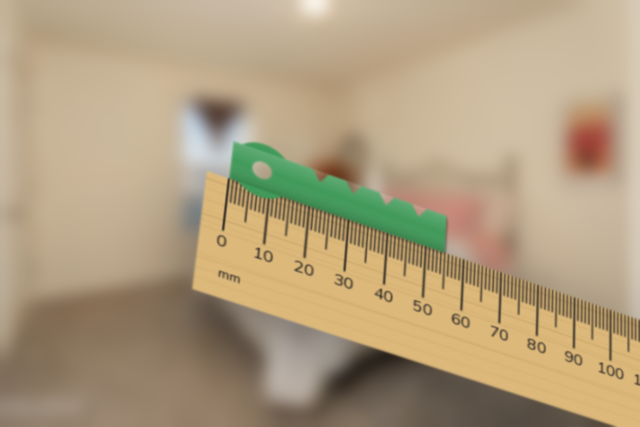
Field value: value=55 unit=mm
